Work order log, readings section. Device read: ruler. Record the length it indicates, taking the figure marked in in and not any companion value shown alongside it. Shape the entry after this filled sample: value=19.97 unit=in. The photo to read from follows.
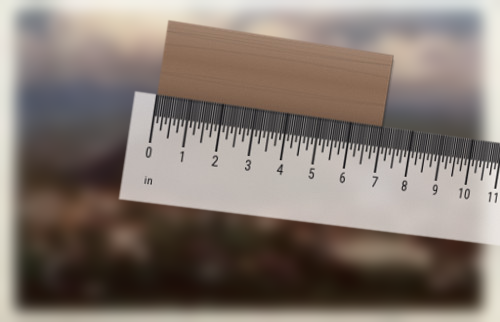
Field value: value=7 unit=in
